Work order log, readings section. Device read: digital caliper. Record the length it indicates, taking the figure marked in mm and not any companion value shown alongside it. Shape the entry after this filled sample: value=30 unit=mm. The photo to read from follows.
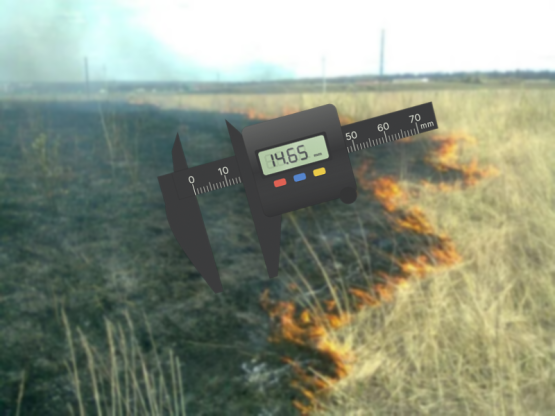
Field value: value=14.65 unit=mm
